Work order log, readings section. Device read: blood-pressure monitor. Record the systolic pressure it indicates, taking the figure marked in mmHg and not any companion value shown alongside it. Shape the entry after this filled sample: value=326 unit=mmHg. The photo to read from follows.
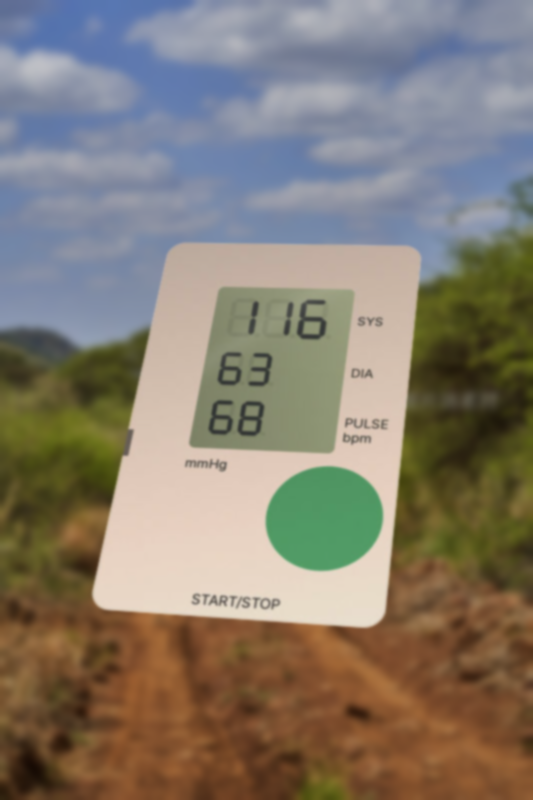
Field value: value=116 unit=mmHg
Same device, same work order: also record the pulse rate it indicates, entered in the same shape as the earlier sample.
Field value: value=68 unit=bpm
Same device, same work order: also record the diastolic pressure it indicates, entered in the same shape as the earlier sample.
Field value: value=63 unit=mmHg
